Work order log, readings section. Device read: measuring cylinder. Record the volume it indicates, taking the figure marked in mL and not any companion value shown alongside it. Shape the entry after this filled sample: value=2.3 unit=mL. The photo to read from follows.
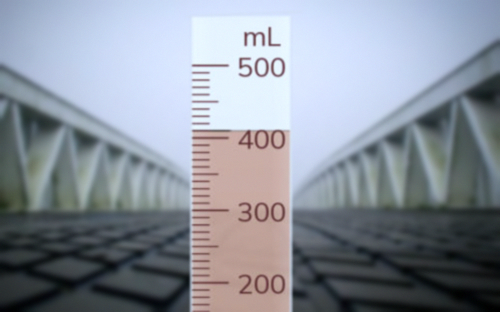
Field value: value=410 unit=mL
